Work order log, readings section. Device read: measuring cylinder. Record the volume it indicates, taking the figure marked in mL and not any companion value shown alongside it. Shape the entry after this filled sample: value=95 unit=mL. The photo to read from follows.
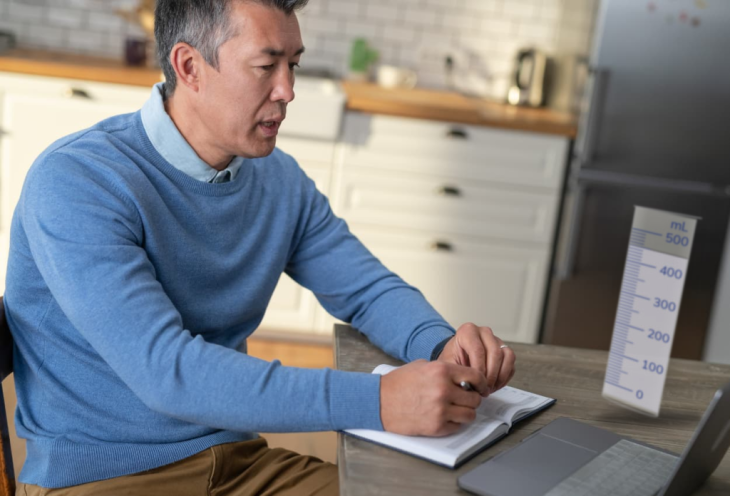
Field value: value=450 unit=mL
